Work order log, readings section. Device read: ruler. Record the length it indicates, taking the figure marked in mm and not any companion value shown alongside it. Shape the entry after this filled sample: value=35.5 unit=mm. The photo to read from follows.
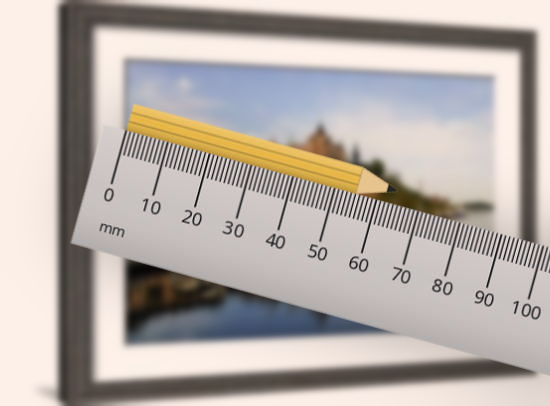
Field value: value=64 unit=mm
